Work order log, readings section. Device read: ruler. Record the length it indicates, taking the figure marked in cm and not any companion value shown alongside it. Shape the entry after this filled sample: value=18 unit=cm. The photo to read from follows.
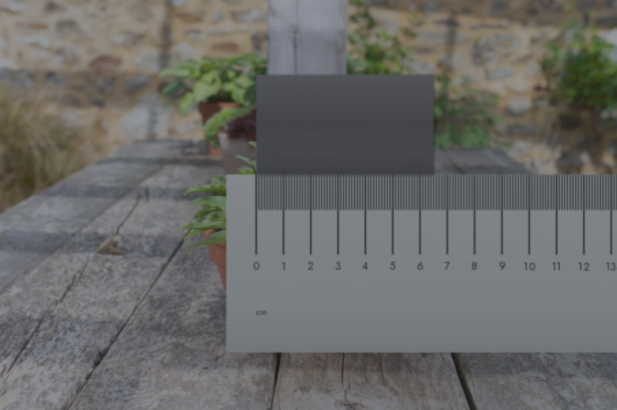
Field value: value=6.5 unit=cm
